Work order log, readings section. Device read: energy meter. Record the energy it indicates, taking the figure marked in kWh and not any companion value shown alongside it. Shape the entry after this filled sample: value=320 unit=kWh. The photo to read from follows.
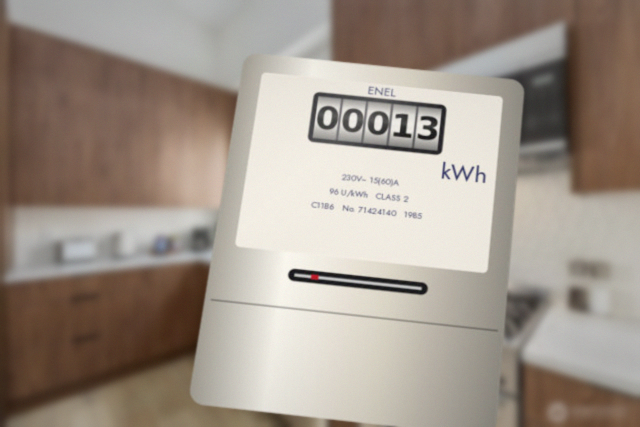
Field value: value=13 unit=kWh
